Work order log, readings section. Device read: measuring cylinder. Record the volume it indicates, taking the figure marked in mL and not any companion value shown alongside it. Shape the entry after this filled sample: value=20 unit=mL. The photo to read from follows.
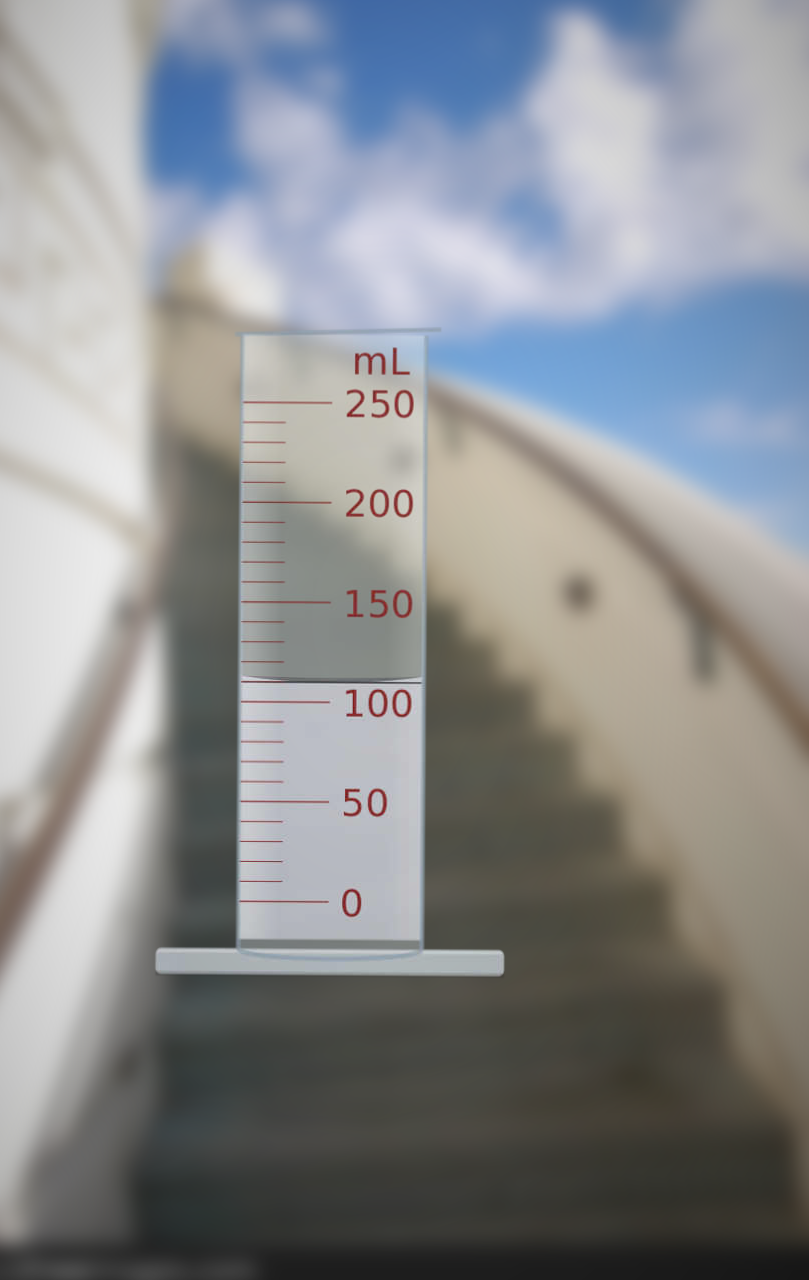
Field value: value=110 unit=mL
